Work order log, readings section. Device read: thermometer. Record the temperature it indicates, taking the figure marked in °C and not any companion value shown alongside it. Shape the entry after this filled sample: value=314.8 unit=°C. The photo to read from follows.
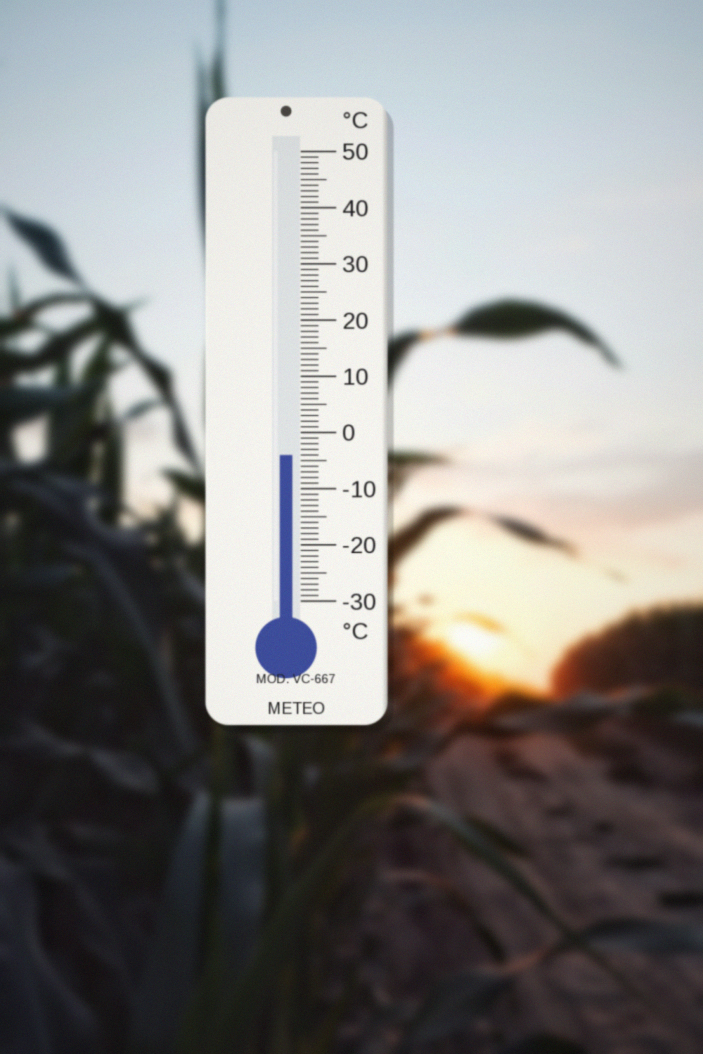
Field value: value=-4 unit=°C
